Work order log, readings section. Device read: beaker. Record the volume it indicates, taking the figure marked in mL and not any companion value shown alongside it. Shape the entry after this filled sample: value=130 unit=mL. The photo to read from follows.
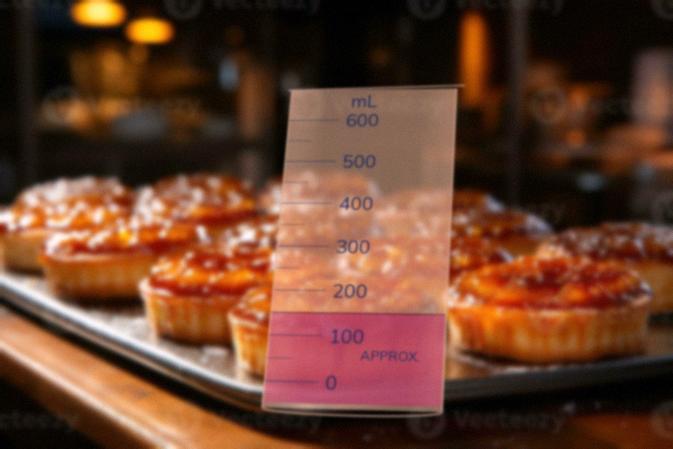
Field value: value=150 unit=mL
